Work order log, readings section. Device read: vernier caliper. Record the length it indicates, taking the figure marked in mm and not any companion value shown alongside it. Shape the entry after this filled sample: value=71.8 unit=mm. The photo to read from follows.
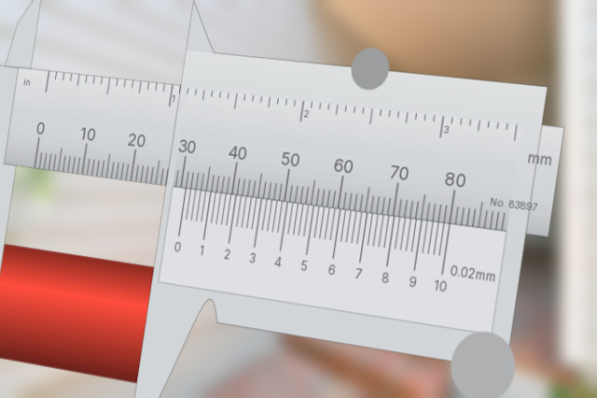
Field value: value=31.0 unit=mm
